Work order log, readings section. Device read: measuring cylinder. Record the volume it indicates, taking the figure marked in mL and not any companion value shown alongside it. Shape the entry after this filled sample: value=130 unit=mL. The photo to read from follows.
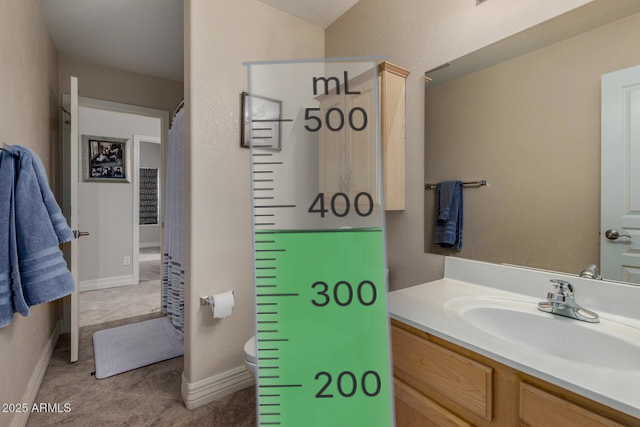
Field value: value=370 unit=mL
